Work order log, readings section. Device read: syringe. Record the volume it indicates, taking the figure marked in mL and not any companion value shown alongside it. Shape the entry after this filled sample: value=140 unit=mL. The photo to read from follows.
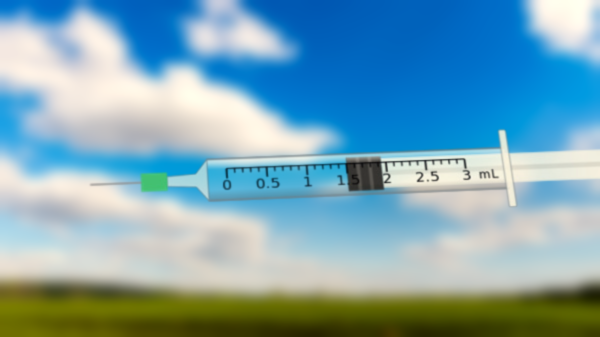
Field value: value=1.5 unit=mL
